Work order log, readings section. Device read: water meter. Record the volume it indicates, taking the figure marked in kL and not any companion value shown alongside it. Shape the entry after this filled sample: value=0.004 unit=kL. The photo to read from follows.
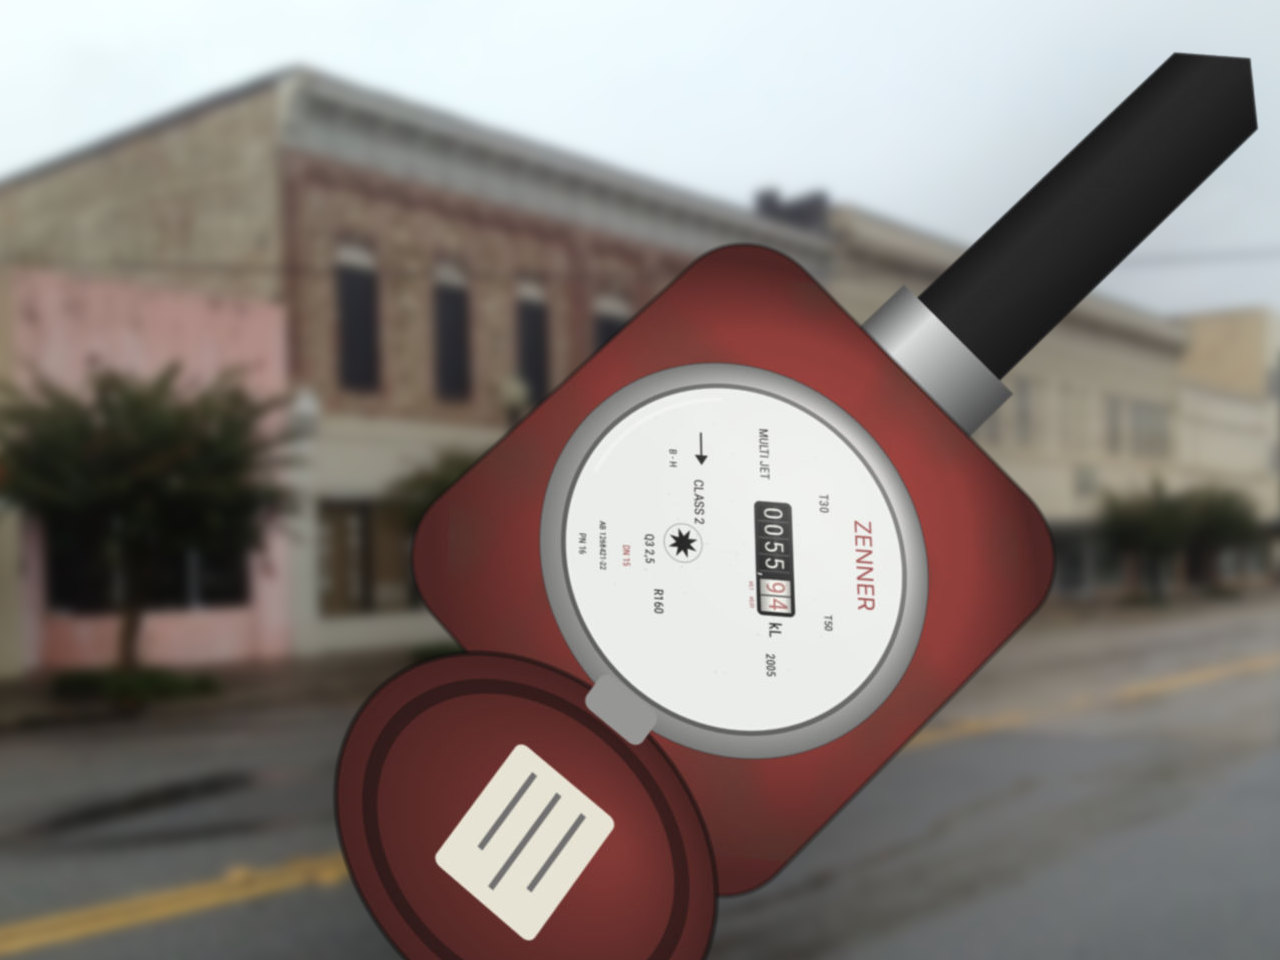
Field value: value=55.94 unit=kL
